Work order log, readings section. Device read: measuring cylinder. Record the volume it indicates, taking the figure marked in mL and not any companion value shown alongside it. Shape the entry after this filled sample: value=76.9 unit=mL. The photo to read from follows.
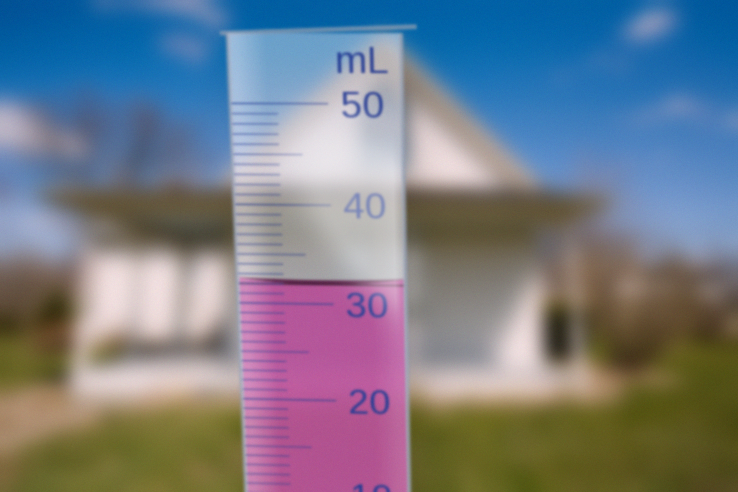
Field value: value=32 unit=mL
